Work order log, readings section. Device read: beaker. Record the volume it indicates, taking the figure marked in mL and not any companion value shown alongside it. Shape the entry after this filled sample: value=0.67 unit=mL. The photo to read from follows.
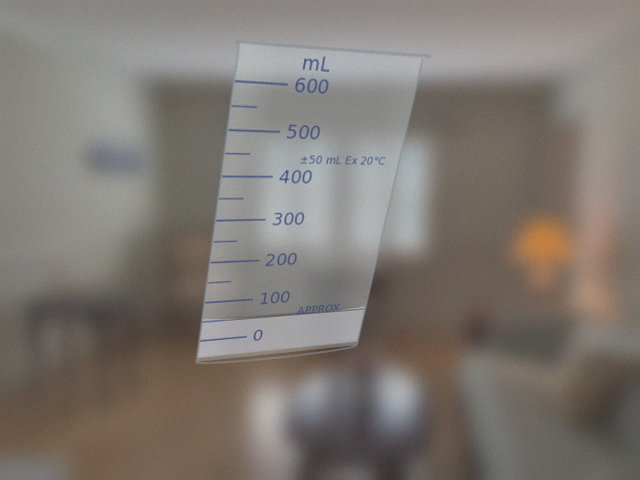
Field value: value=50 unit=mL
